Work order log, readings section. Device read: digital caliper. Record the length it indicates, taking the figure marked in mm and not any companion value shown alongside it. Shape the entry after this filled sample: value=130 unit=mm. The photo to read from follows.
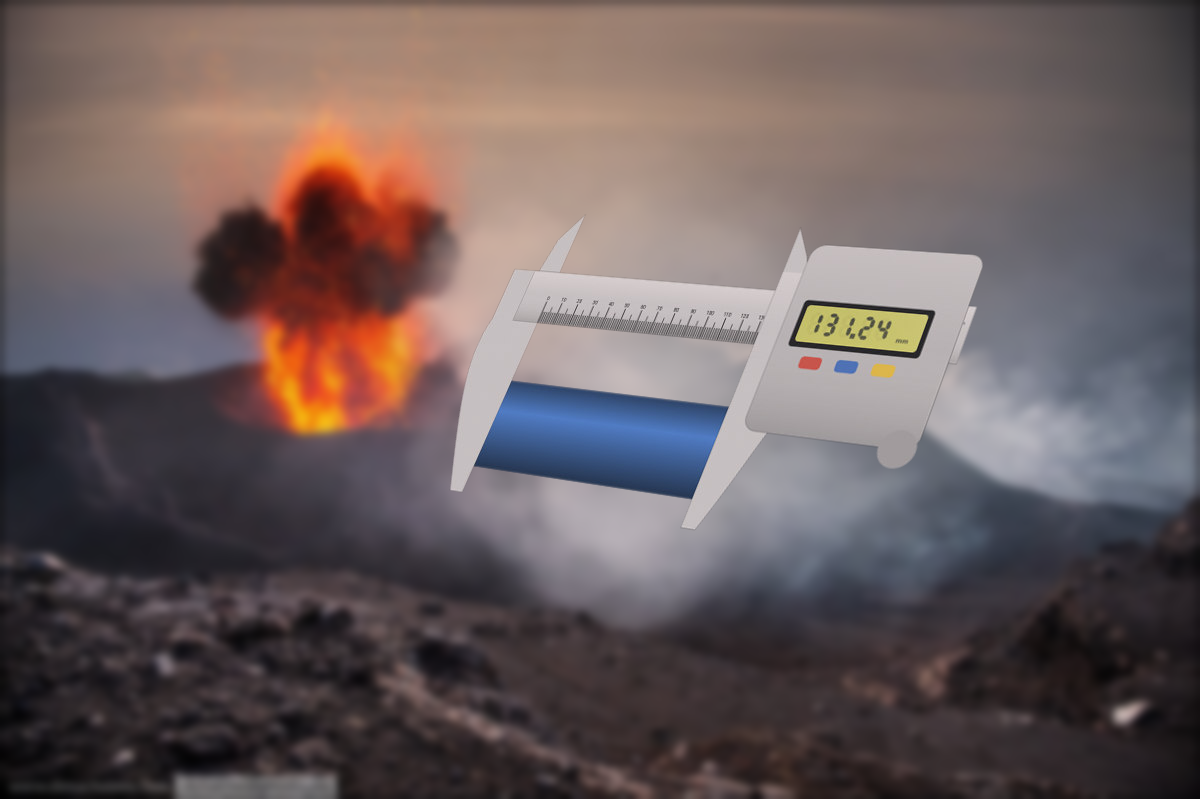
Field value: value=131.24 unit=mm
